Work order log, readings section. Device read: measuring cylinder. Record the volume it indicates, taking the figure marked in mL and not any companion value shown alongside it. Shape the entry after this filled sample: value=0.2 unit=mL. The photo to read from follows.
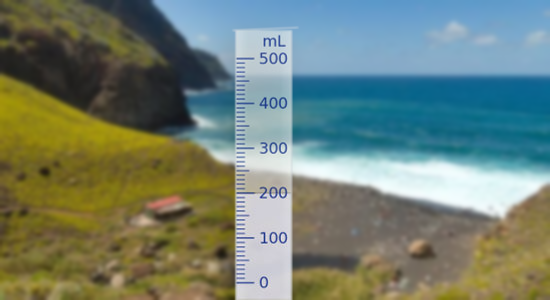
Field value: value=200 unit=mL
